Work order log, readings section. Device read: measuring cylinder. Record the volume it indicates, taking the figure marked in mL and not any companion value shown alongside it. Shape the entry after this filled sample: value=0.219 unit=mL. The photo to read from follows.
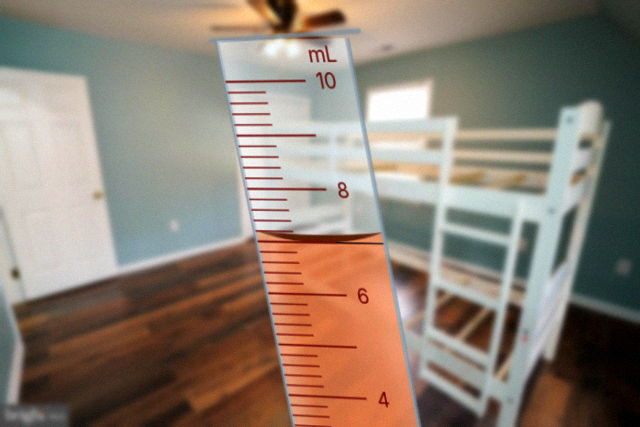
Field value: value=7 unit=mL
